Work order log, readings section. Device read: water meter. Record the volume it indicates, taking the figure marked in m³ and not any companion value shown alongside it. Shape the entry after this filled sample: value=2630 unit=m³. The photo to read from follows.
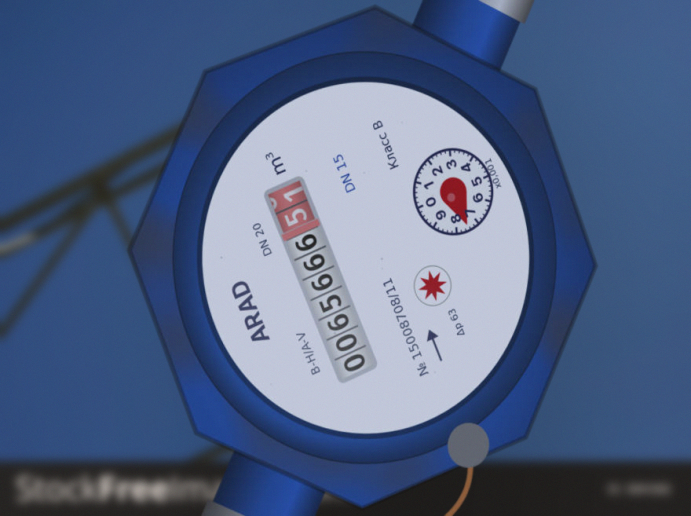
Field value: value=65666.507 unit=m³
